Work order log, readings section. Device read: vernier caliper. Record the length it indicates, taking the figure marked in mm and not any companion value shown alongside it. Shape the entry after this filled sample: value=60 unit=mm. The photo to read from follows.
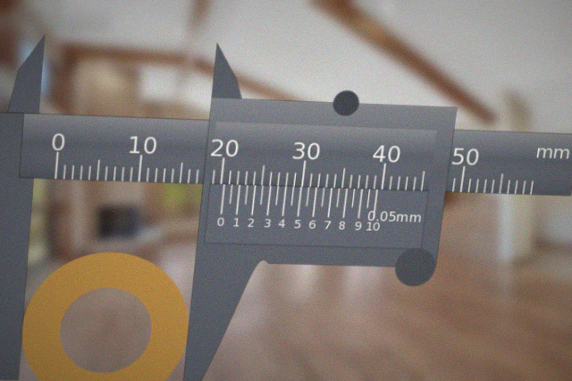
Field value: value=20.4 unit=mm
